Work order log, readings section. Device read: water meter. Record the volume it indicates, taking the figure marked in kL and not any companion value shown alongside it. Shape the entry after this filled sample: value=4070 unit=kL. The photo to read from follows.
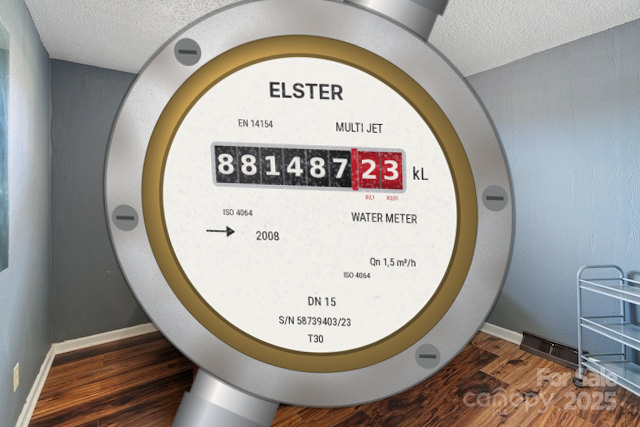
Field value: value=881487.23 unit=kL
